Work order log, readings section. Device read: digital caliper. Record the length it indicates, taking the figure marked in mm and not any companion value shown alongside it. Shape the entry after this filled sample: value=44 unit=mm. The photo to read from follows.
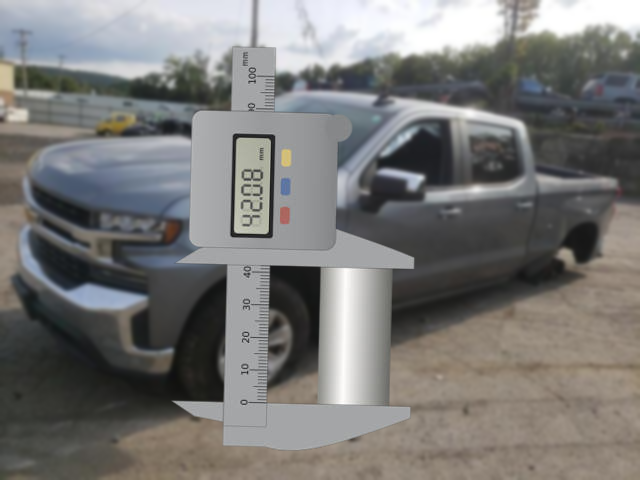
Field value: value=42.08 unit=mm
